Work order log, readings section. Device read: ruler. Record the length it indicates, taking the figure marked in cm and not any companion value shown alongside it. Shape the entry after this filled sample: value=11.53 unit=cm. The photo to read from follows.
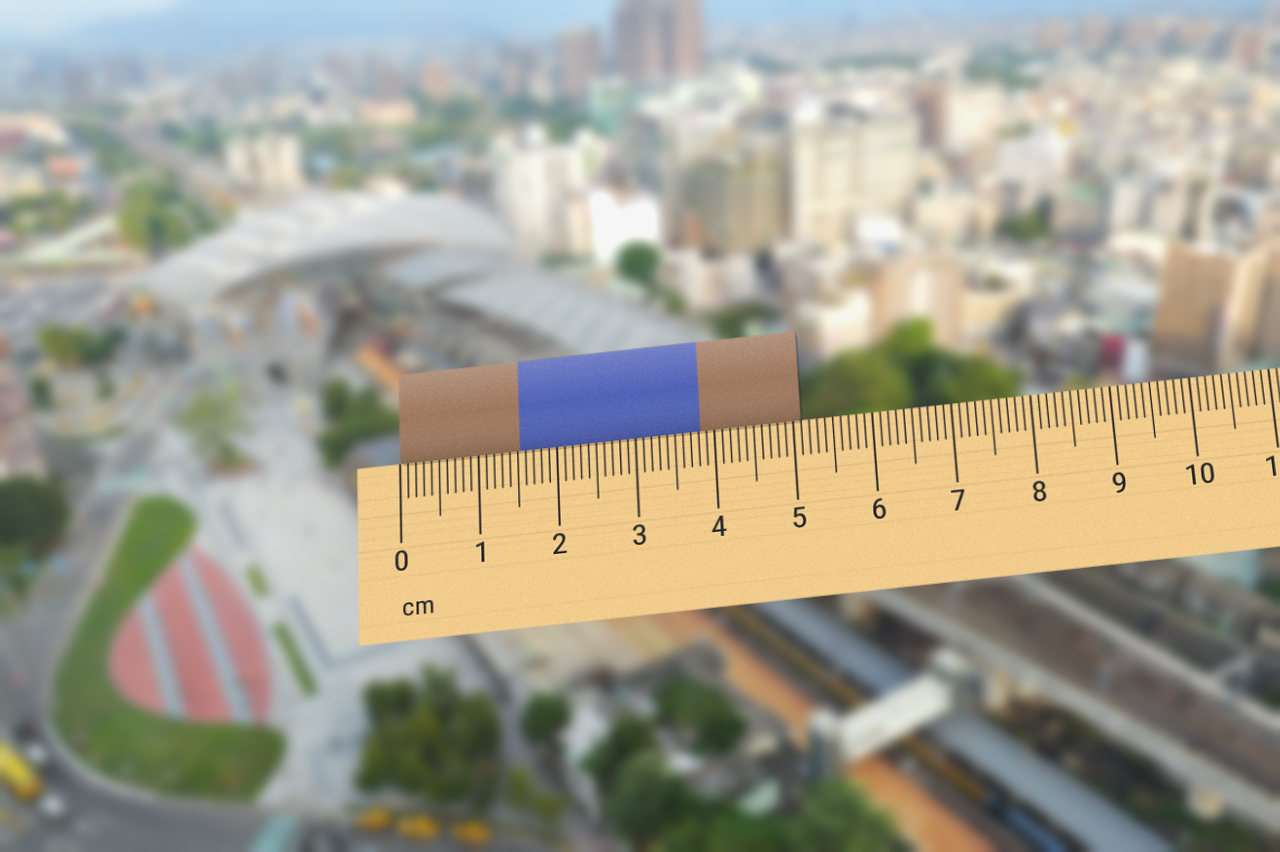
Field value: value=5.1 unit=cm
